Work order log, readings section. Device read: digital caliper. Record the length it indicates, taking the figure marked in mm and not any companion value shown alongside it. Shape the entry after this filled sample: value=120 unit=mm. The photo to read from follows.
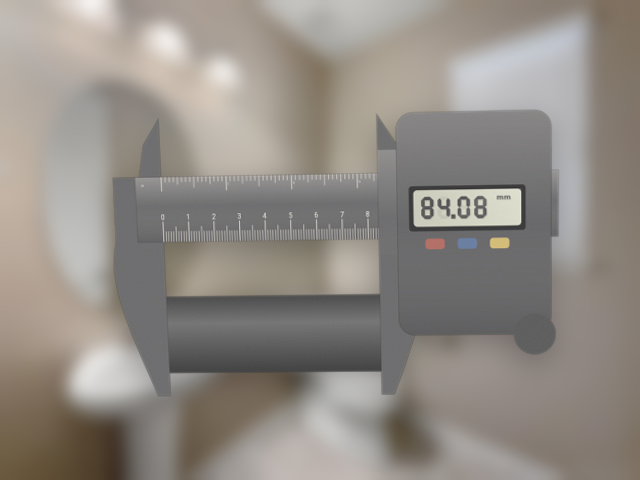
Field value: value=84.08 unit=mm
